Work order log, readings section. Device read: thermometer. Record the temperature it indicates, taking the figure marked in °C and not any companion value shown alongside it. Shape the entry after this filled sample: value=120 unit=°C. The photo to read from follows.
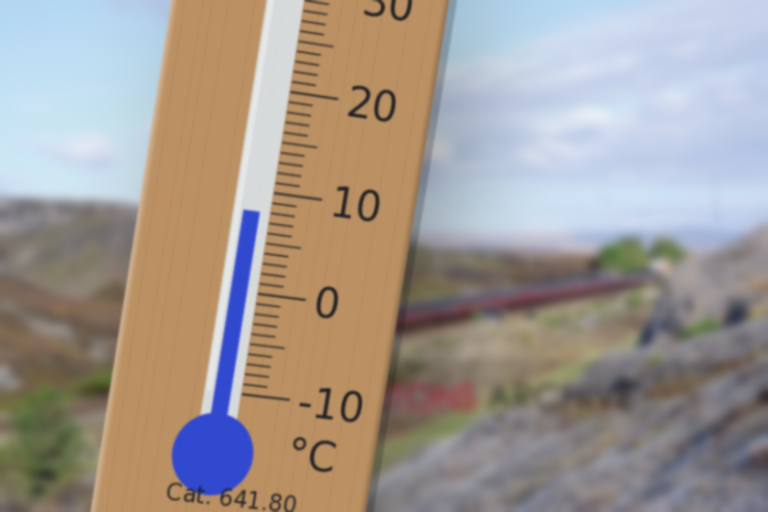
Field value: value=8 unit=°C
